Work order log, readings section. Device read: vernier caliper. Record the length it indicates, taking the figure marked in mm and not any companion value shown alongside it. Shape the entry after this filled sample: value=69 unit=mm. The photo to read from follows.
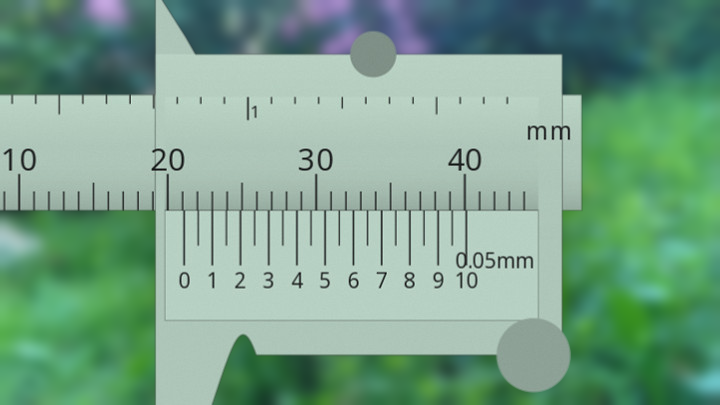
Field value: value=21.1 unit=mm
